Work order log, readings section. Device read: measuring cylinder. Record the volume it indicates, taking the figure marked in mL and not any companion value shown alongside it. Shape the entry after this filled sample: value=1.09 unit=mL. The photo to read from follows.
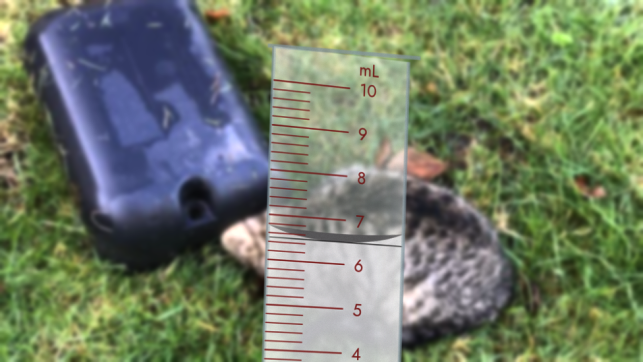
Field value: value=6.5 unit=mL
